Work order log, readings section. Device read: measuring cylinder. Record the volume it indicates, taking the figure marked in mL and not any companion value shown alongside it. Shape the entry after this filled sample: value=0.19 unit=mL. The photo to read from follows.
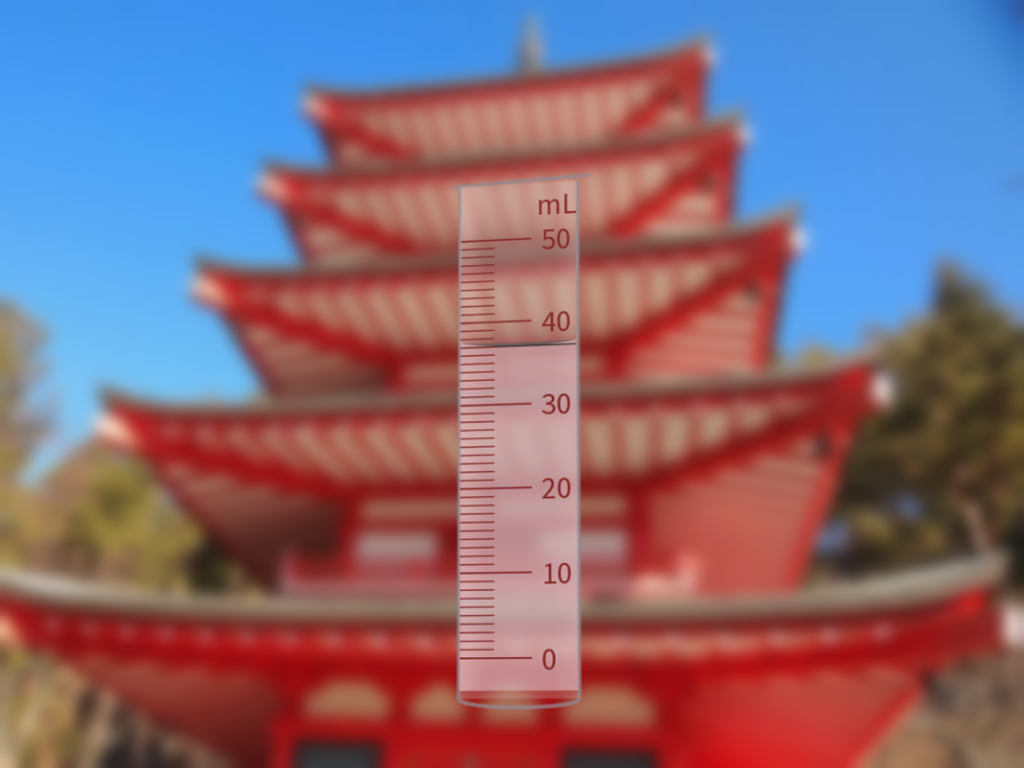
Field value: value=37 unit=mL
